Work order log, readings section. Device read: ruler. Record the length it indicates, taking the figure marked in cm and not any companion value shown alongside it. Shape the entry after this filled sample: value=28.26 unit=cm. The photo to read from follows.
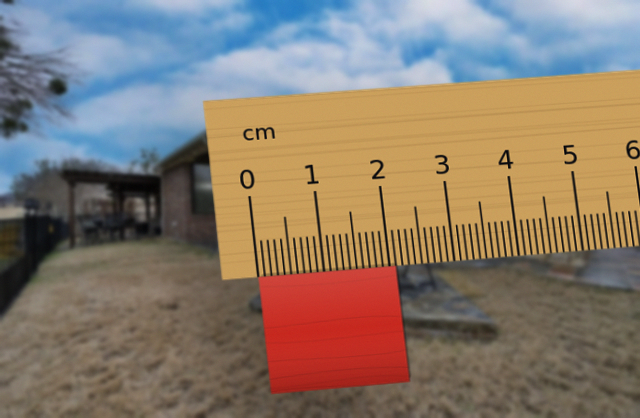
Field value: value=2.1 unit=cm
